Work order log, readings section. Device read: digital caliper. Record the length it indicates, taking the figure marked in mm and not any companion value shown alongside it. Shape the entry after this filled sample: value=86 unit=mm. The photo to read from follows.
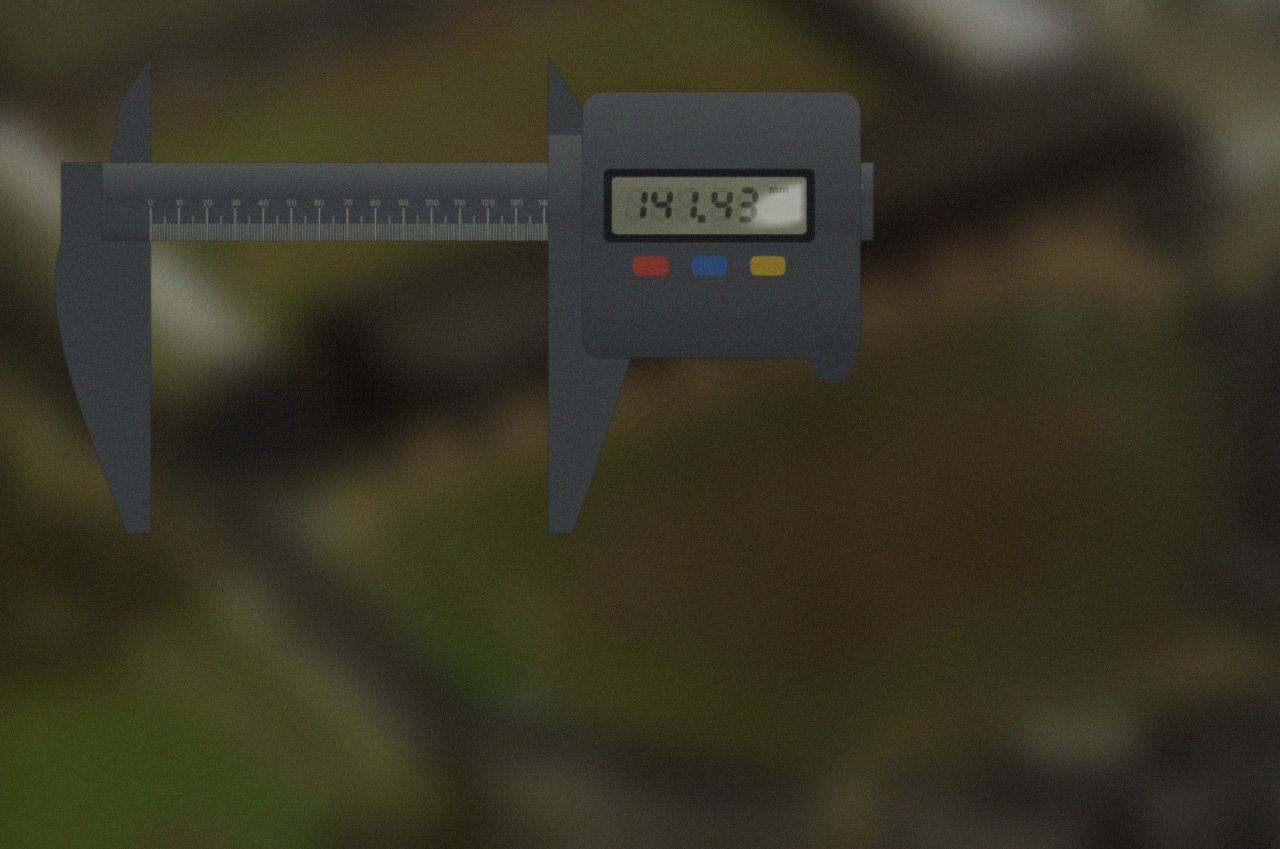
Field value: value=141.43 unit=mm
